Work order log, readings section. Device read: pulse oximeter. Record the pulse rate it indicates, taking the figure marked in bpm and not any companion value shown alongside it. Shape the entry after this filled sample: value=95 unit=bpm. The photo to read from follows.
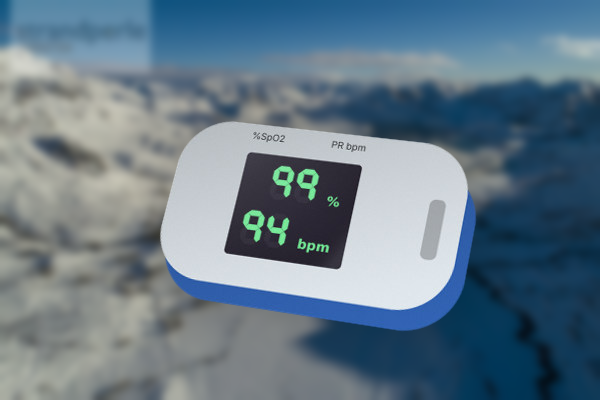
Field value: value=94 unit=bpm
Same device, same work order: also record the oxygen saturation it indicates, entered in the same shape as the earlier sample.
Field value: value=99 unit=%
